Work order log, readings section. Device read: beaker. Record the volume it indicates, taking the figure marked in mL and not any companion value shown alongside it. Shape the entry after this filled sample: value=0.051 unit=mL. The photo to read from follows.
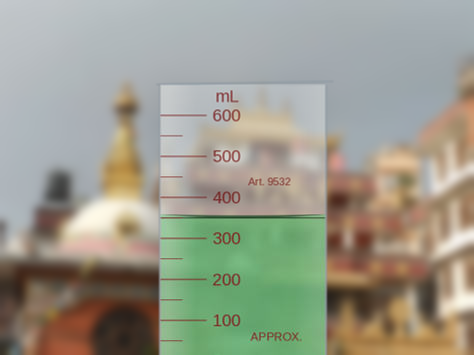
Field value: value=350 unit=mL
